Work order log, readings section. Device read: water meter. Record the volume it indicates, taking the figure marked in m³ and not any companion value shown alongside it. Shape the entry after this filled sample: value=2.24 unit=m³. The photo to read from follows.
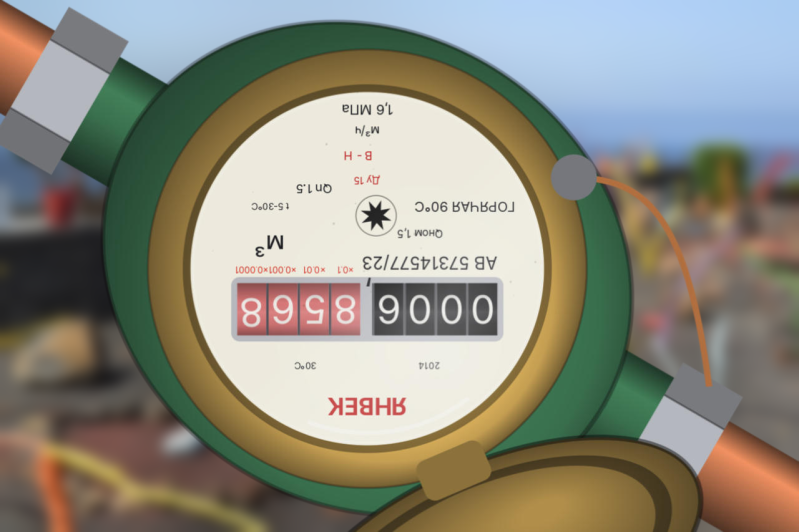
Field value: value=6.8568 unit=m³
